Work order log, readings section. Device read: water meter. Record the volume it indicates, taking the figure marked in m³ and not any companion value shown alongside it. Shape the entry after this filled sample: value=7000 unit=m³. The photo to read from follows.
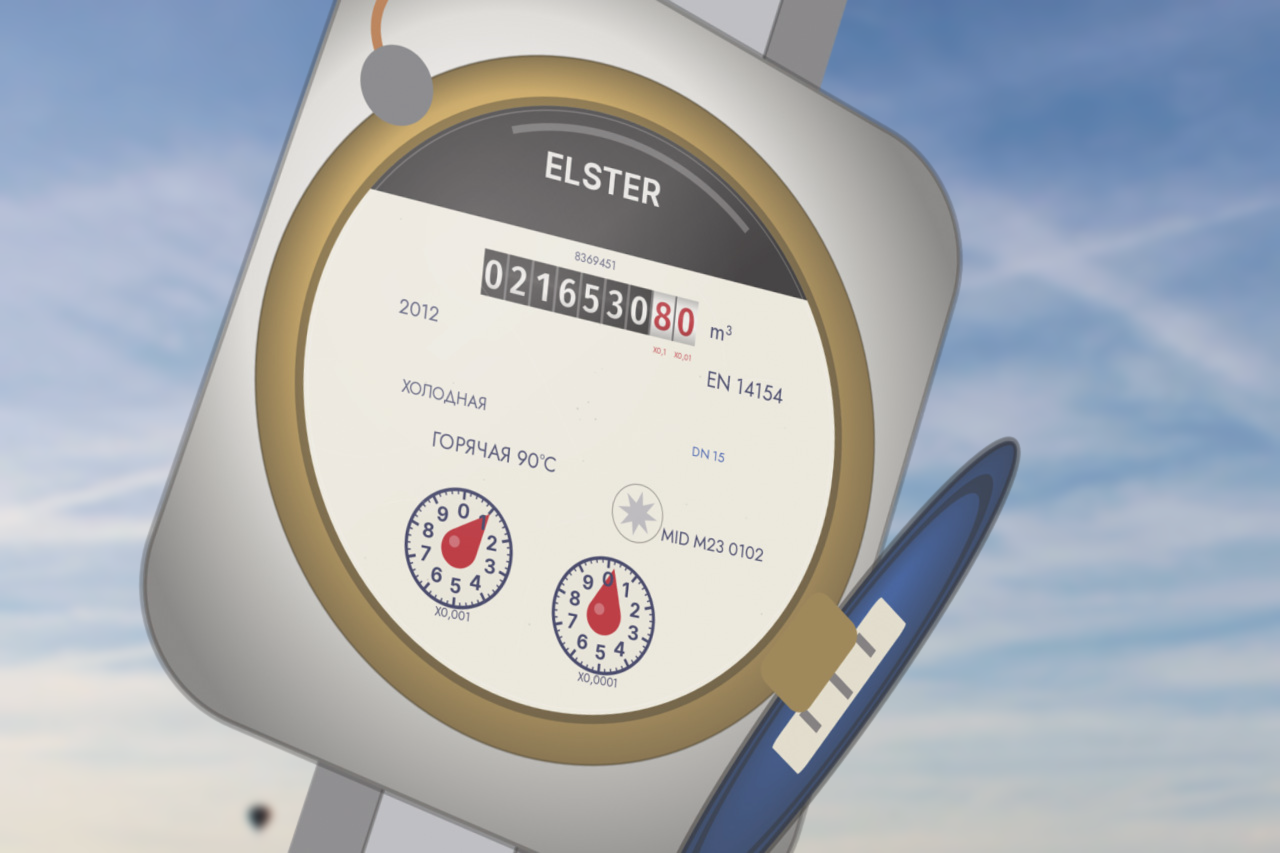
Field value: value=216530.8010 unit=m³
